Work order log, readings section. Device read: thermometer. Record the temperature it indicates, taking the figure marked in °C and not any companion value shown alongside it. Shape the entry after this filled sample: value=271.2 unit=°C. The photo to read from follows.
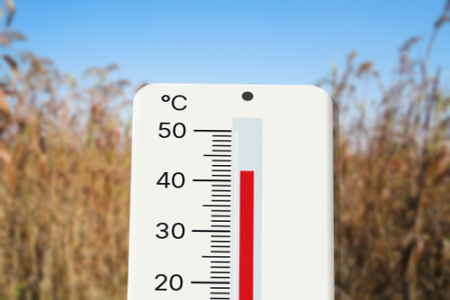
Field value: value=42 unit=°C
